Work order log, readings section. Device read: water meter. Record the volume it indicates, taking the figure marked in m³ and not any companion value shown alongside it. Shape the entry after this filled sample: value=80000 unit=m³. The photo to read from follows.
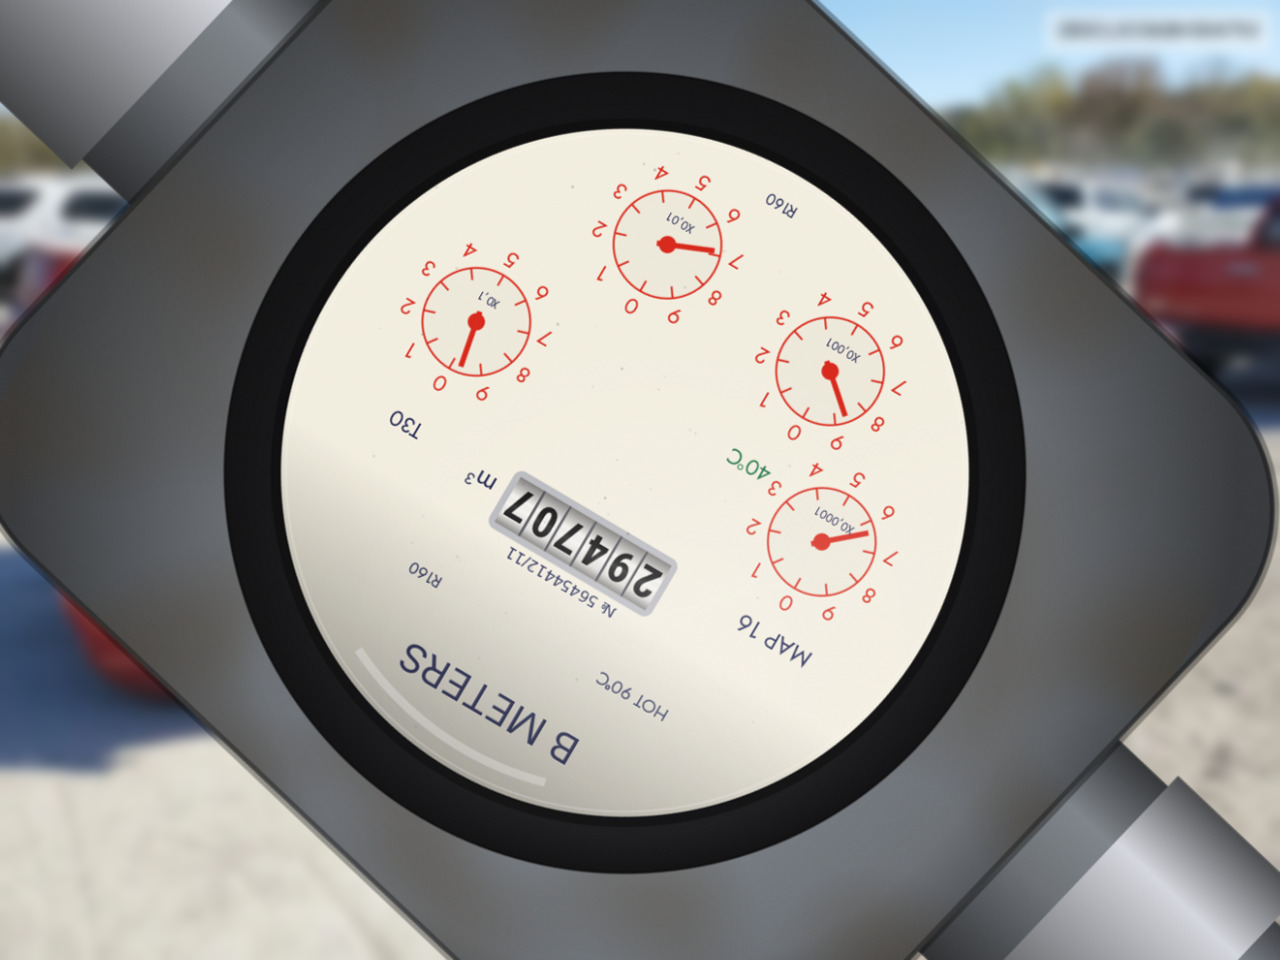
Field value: value=294706.9686 unit=m³
